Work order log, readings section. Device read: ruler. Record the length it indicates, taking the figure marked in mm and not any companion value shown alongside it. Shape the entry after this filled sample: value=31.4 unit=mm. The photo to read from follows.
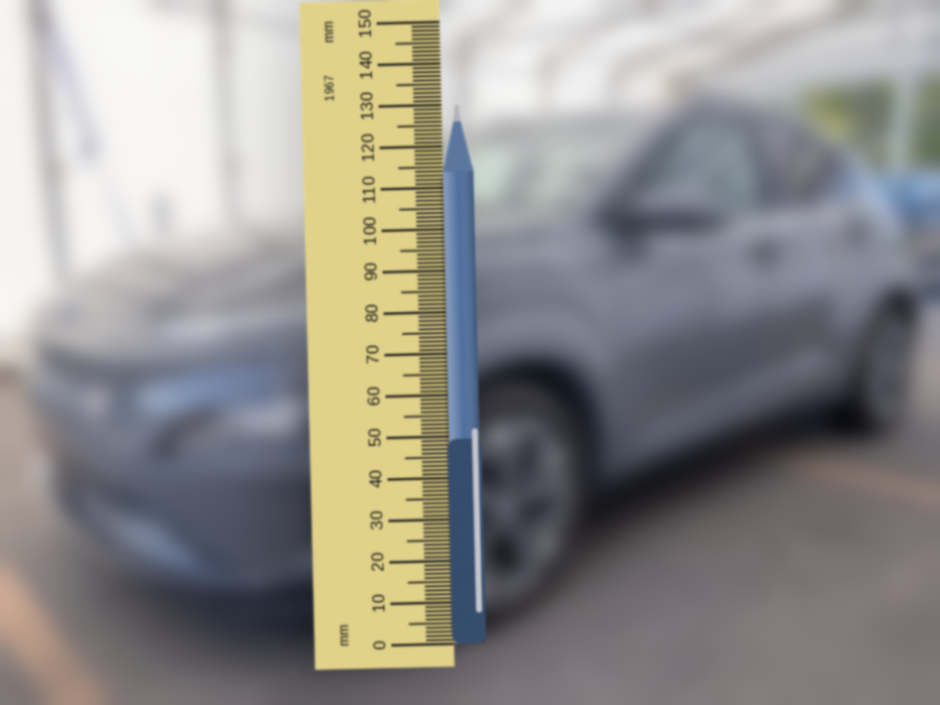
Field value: value=130 unit=mm
